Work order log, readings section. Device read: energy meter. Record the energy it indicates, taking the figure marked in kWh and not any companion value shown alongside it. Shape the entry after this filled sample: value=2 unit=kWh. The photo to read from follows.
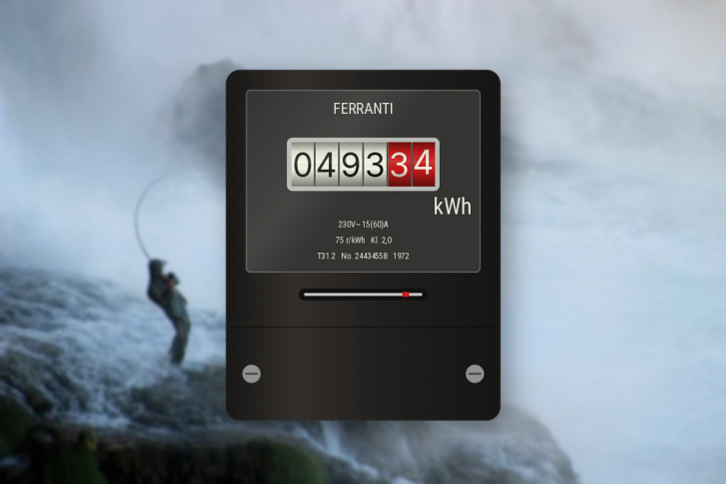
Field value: value=493.34 unit=kWh
